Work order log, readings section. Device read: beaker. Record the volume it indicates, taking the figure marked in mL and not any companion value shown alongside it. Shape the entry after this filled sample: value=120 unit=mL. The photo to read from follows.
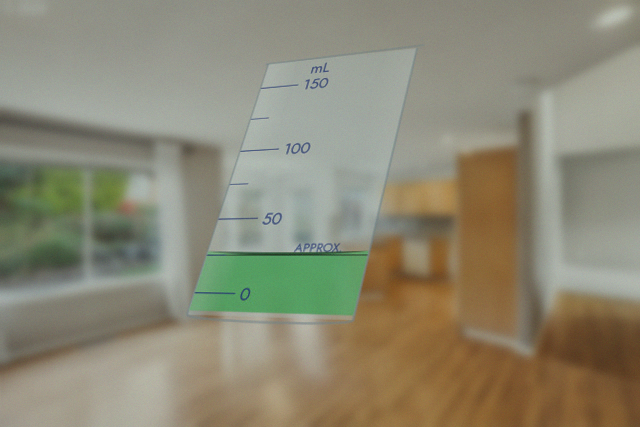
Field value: value=25 unit=mL
